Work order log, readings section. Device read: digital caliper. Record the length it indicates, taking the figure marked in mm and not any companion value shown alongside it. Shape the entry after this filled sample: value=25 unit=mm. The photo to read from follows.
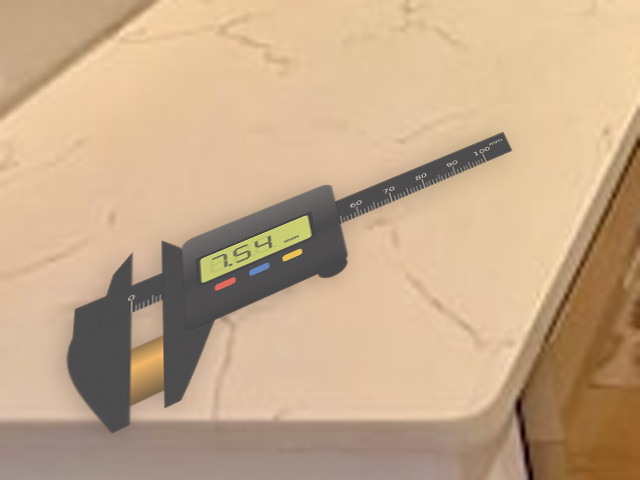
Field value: value=7.54 unit=mm
